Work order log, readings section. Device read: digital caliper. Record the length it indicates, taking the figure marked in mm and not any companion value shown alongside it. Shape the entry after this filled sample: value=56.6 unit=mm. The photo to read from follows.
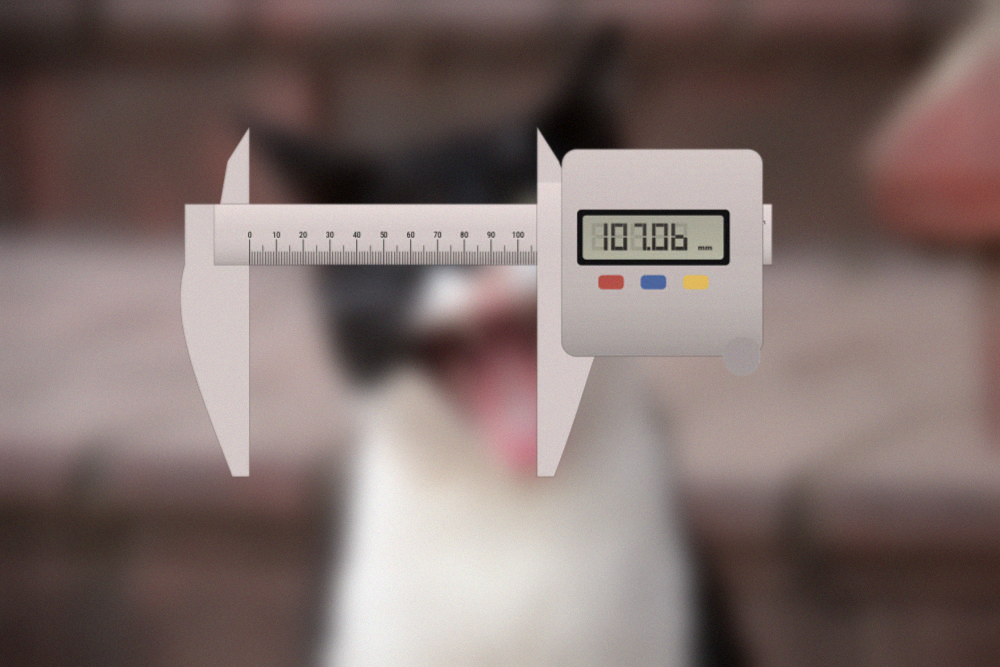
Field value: value=107.06 unit=mm
